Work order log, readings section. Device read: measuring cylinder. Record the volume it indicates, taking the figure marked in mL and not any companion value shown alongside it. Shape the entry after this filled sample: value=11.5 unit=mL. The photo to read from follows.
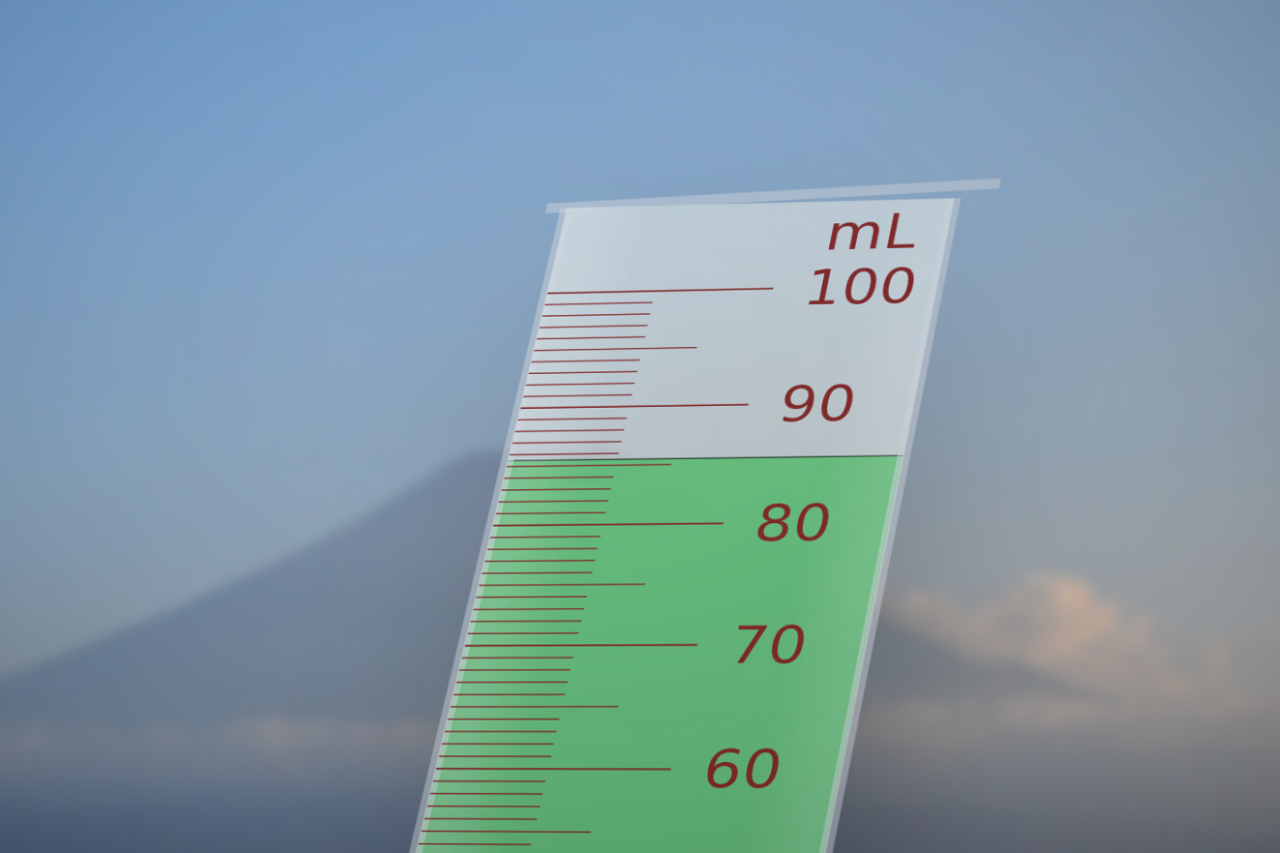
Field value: value=85.5 unit=mL
